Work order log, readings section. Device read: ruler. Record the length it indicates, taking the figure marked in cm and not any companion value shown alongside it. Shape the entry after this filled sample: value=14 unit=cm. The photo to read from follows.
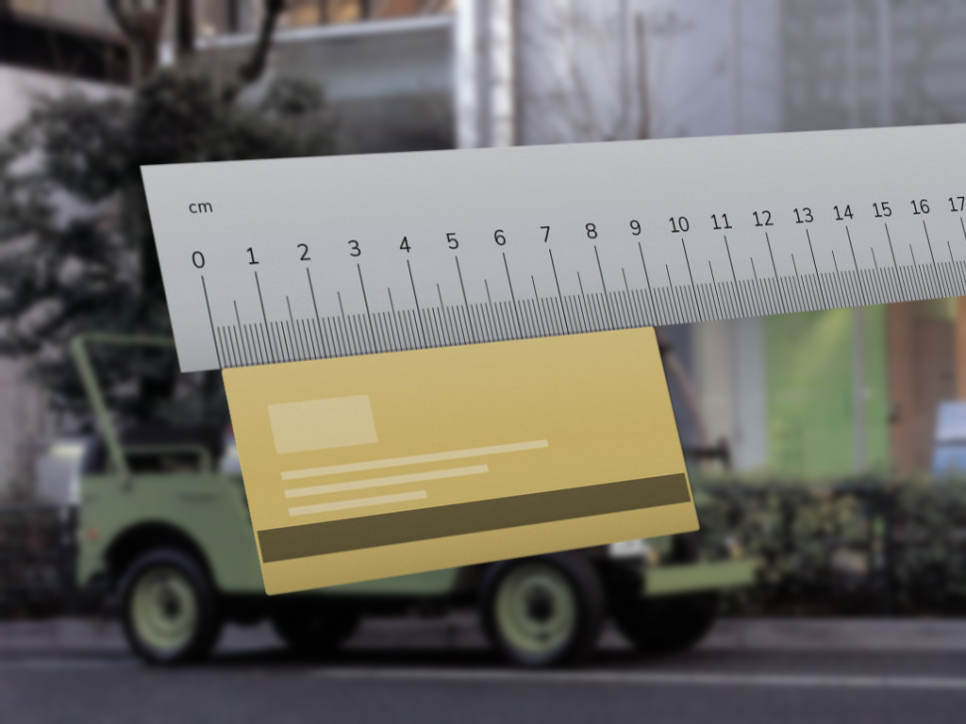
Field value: value=8.9 unit=cm
